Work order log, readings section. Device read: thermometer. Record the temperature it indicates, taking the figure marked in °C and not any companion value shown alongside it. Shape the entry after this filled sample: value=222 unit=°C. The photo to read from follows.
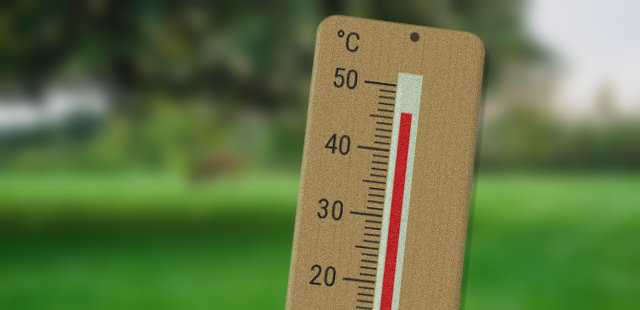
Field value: value=46 unit=°C
